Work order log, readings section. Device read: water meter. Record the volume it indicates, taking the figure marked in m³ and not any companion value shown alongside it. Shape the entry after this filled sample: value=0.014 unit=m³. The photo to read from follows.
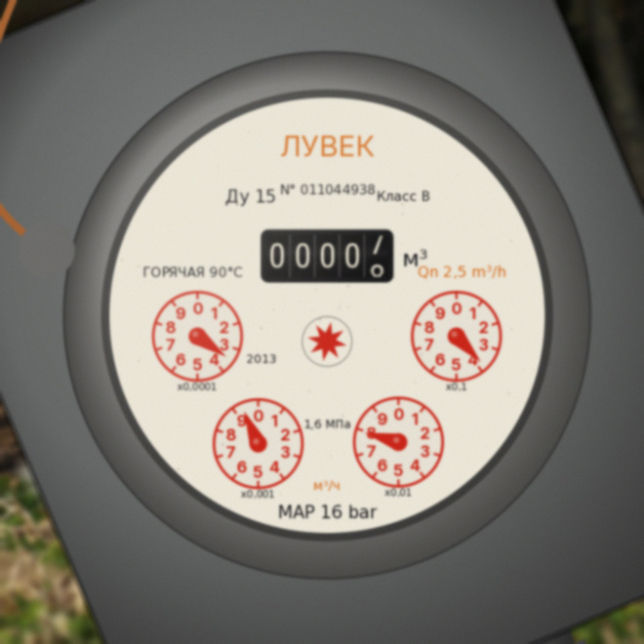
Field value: value=7.3793 unit=m³
